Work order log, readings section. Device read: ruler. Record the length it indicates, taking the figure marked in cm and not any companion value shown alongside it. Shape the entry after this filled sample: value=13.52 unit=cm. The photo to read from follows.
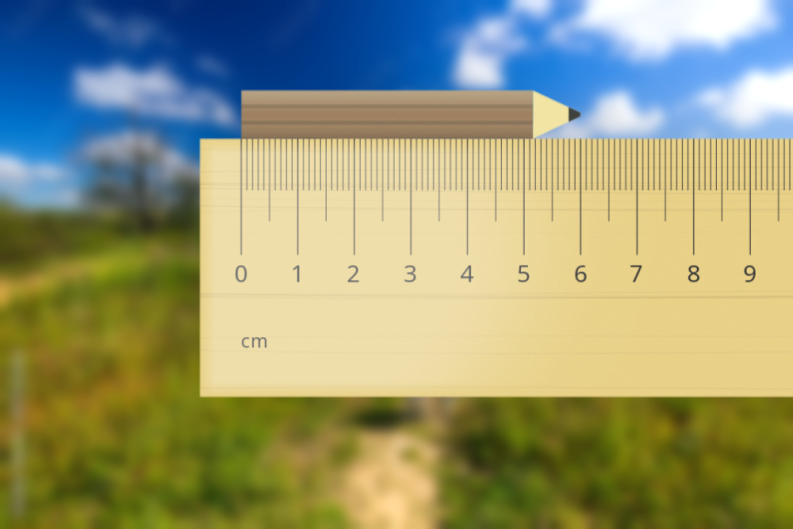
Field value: value=6 unit=cm
